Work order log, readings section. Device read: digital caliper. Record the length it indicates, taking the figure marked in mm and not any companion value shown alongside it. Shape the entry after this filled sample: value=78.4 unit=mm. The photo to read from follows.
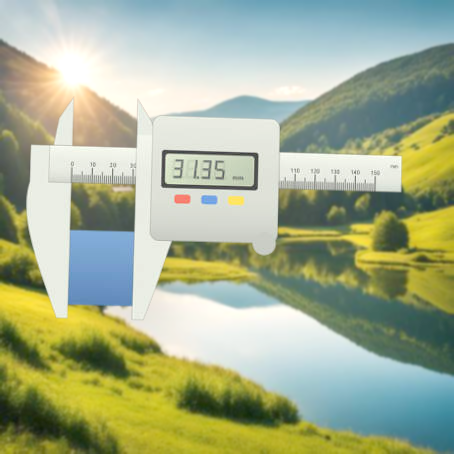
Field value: value=31.35 unit=mm
